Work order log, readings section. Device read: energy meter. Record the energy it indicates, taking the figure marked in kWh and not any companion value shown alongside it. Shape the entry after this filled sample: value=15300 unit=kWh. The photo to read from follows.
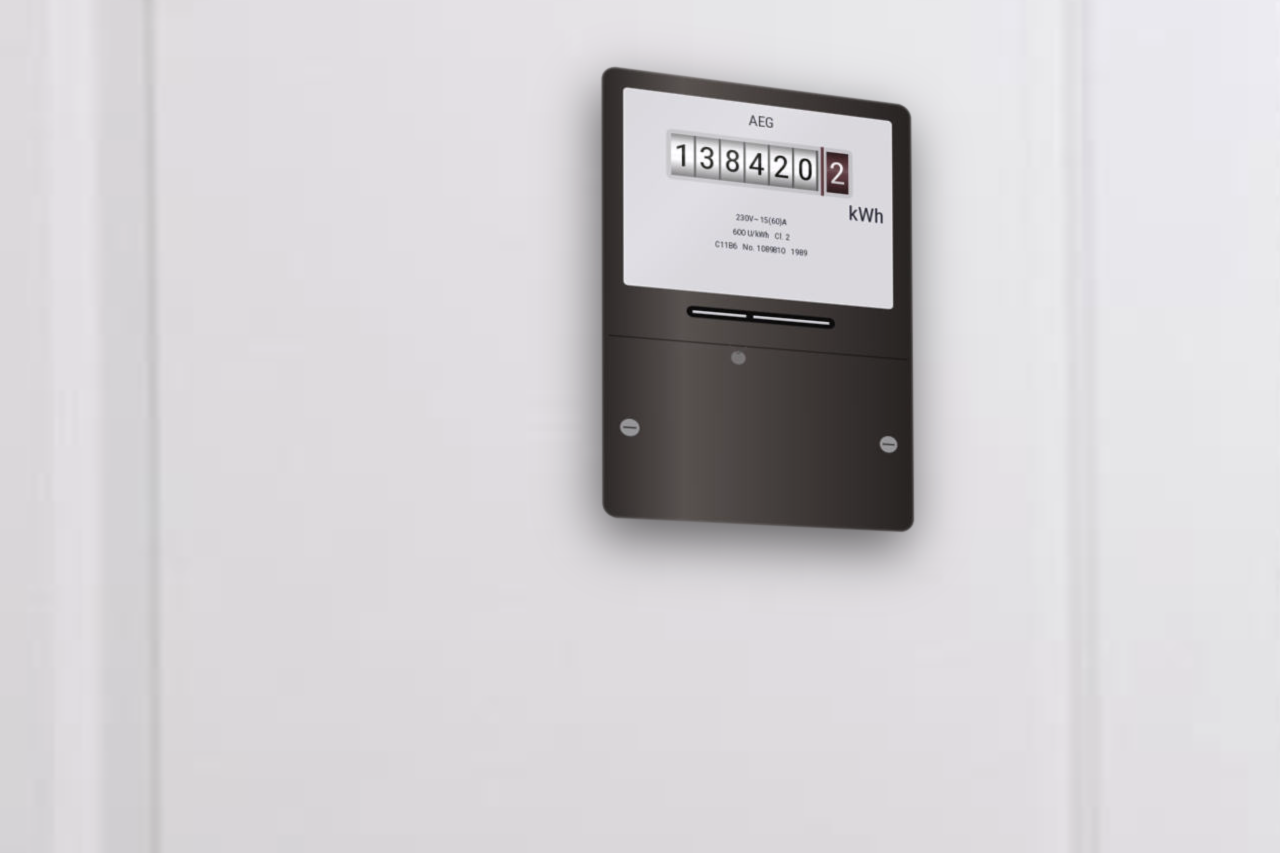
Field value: value=138420.2 unit=kWh
